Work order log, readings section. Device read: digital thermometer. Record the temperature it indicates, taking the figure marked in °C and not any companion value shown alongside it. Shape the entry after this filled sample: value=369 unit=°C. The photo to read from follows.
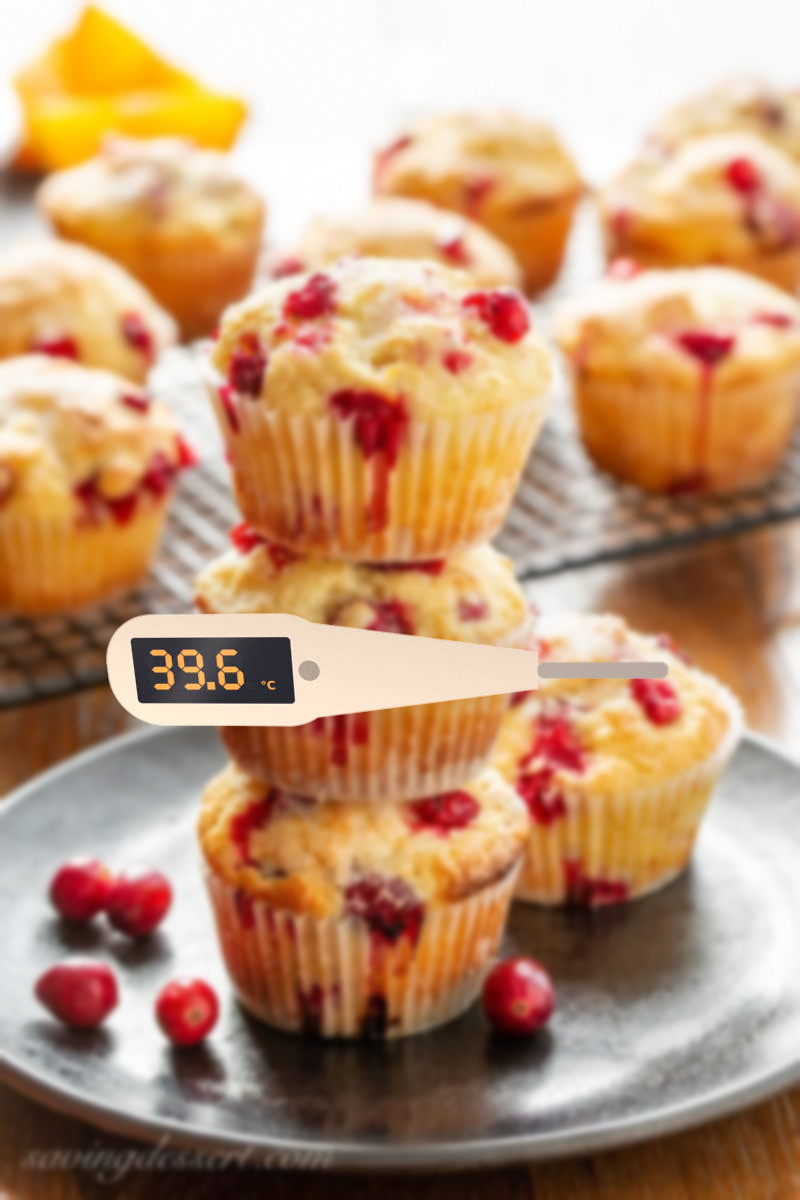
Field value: value=39.6 unit=°C
